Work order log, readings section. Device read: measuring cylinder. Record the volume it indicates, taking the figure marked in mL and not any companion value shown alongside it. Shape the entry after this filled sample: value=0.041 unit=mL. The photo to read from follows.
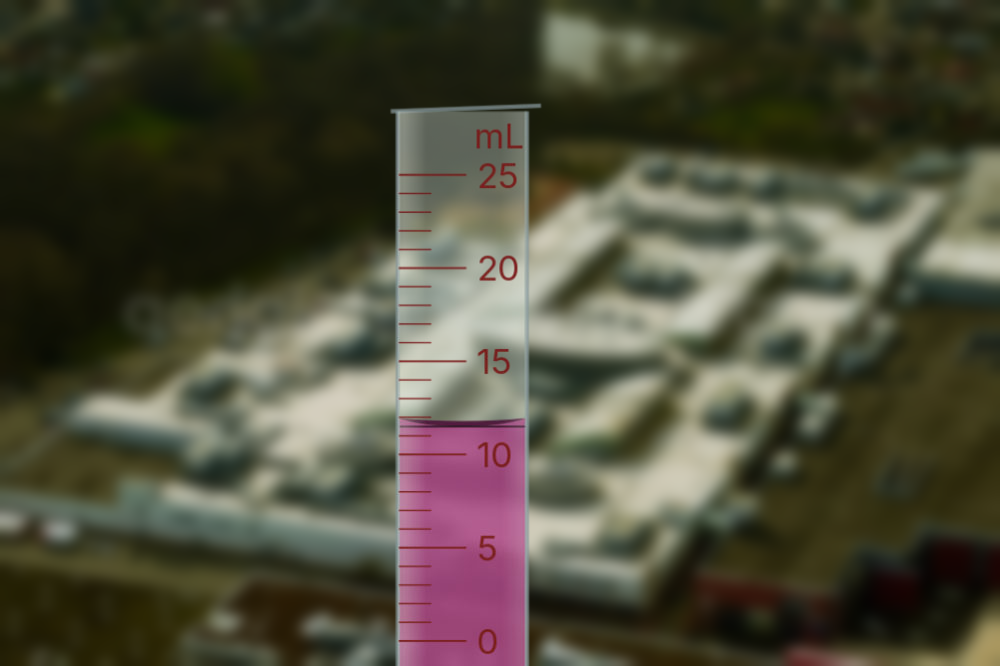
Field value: value=11.5 unit=mL
